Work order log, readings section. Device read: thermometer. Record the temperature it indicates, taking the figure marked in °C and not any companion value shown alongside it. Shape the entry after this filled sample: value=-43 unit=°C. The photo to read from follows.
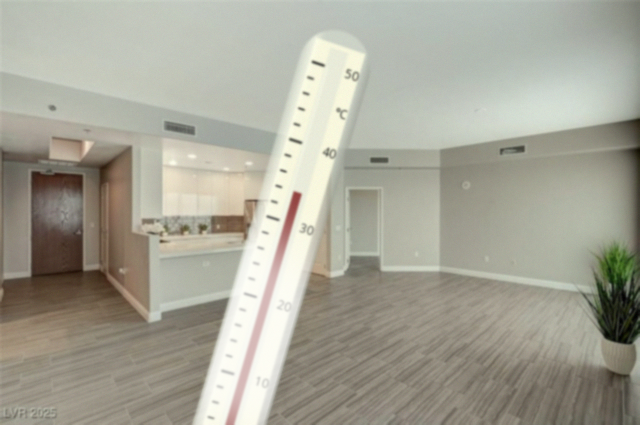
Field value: value=34 unit=°C
